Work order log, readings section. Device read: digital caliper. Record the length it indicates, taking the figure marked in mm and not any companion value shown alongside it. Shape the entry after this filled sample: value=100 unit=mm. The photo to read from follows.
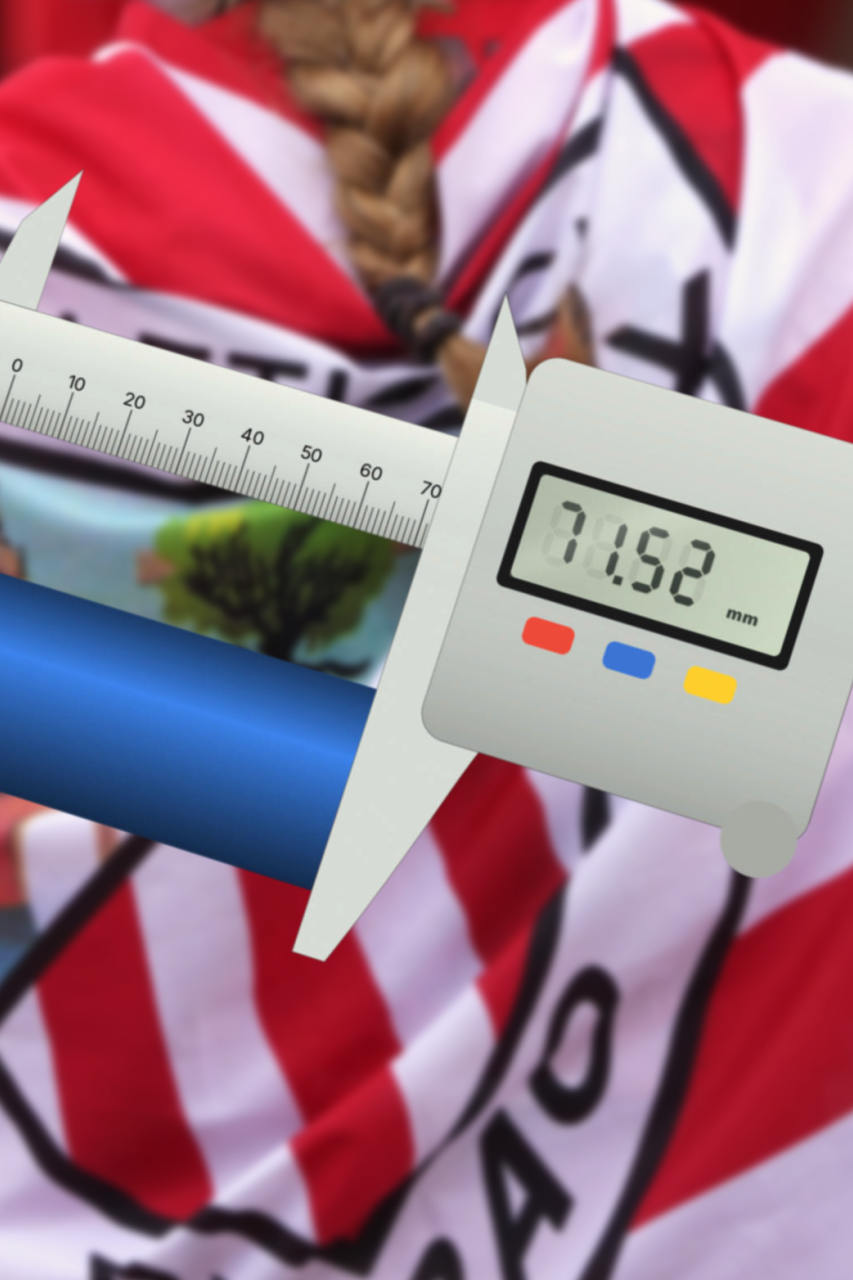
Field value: value=71.52 unit=mm
